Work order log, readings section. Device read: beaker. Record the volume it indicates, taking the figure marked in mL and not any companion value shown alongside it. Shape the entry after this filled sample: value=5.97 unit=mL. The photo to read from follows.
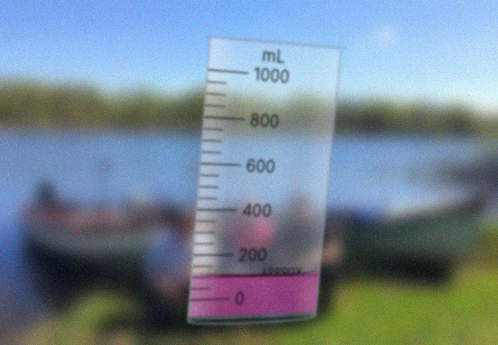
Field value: value=100 unit=mL
